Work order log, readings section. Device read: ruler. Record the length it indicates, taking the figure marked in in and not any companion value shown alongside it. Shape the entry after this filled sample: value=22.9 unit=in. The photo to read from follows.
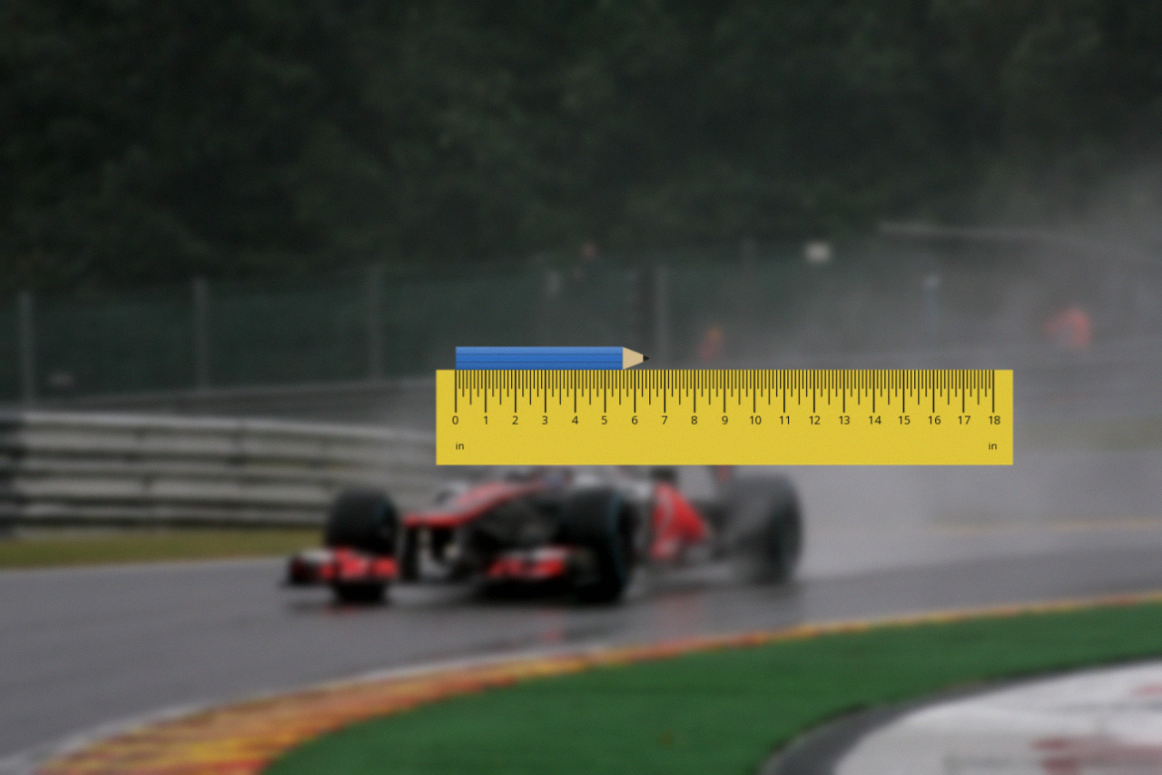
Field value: value=6.5 unit=in
